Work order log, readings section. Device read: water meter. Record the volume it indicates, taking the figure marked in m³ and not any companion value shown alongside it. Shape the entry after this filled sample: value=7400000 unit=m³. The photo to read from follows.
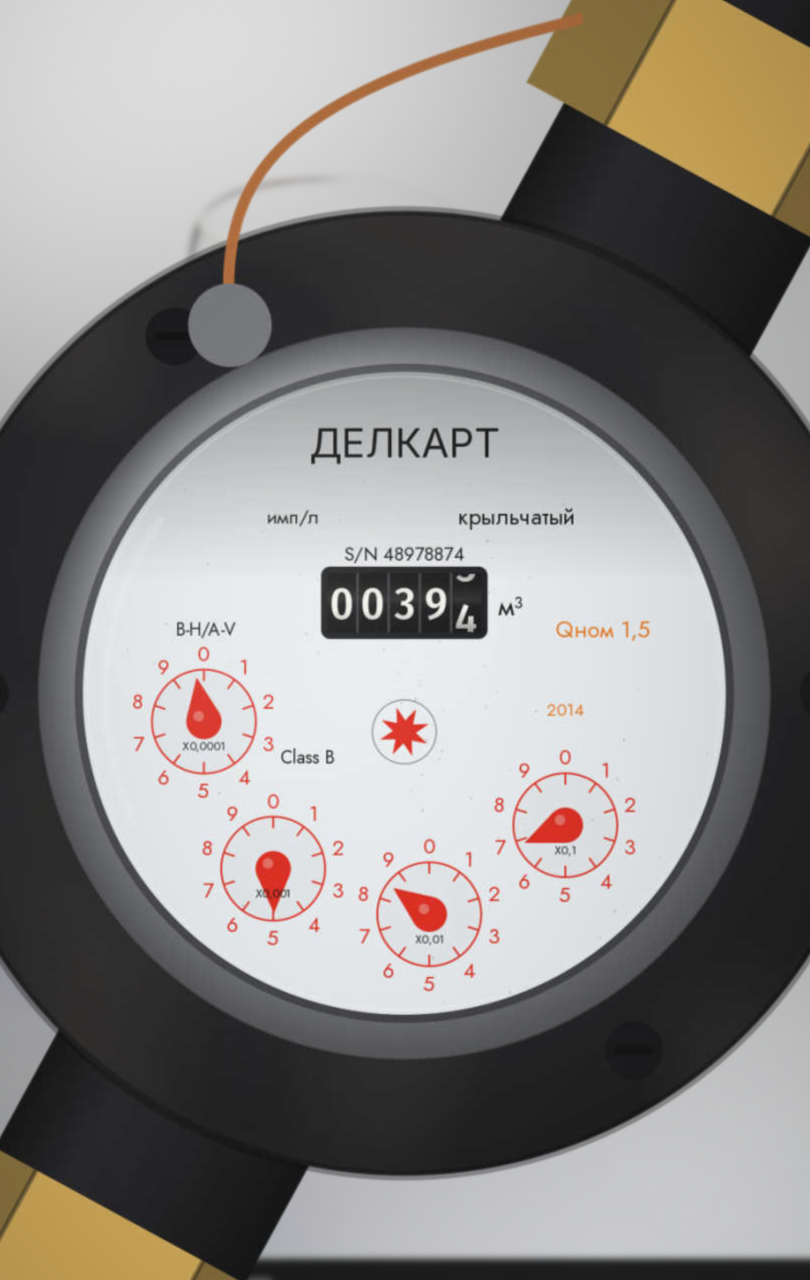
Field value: value=393.6849 unit=m³
